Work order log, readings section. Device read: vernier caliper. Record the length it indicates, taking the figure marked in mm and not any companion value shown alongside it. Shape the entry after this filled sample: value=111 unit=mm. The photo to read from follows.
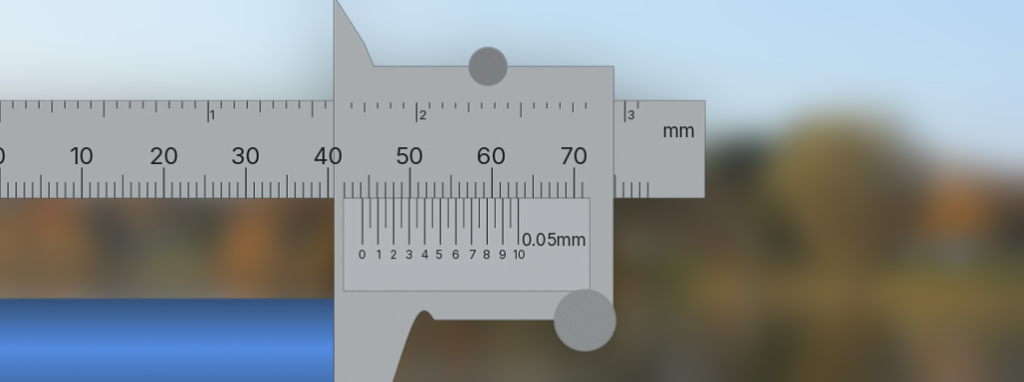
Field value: value=44.2 unit=mm
